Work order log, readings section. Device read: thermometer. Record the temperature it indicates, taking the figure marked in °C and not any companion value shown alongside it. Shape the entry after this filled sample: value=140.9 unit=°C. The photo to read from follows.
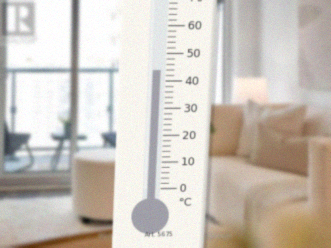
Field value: value=44 unit=°C
